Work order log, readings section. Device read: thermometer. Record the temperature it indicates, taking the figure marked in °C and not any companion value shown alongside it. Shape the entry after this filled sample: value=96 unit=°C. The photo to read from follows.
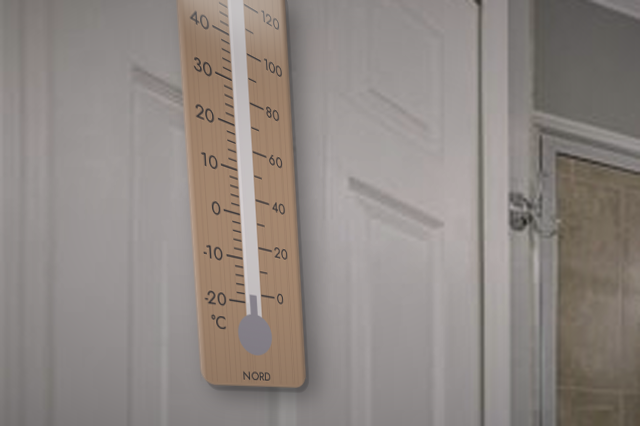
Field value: value=-18 unit=°C
